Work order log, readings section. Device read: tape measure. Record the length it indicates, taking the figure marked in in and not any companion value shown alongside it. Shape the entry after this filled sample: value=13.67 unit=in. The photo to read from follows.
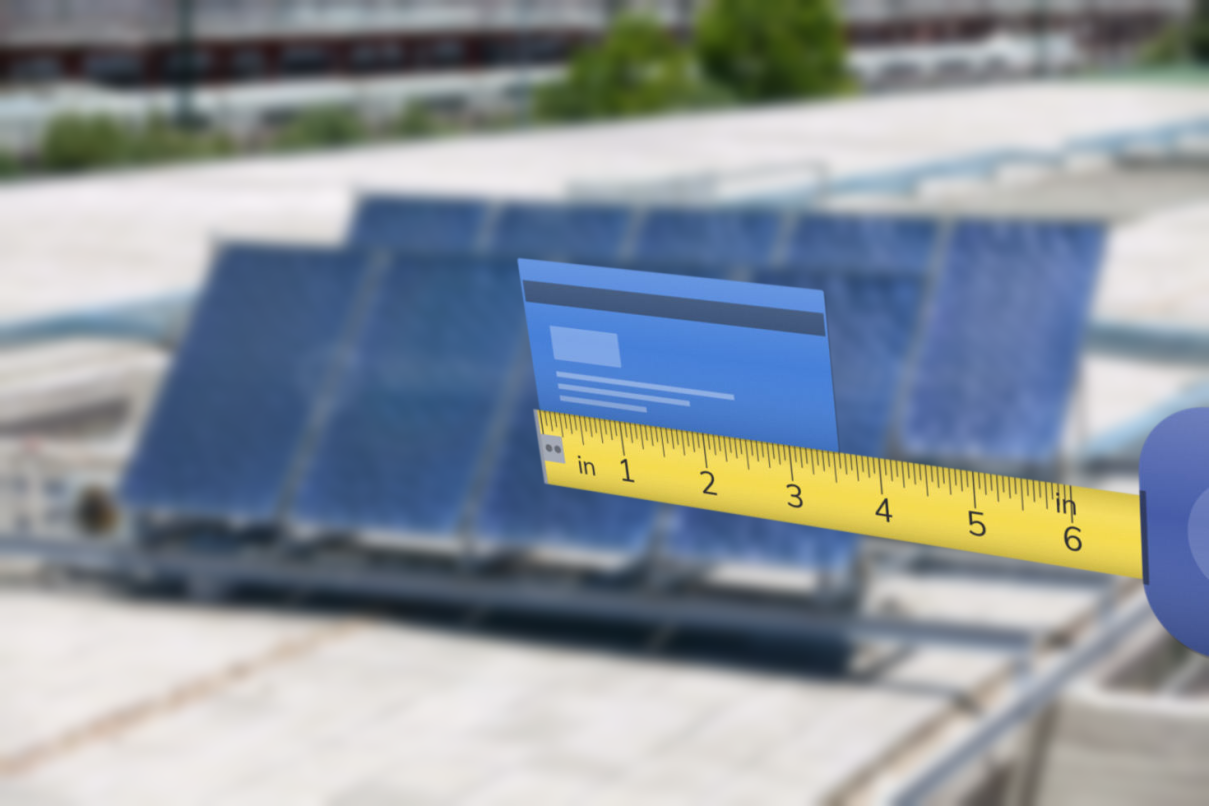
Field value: value=3.5625 unit=in
